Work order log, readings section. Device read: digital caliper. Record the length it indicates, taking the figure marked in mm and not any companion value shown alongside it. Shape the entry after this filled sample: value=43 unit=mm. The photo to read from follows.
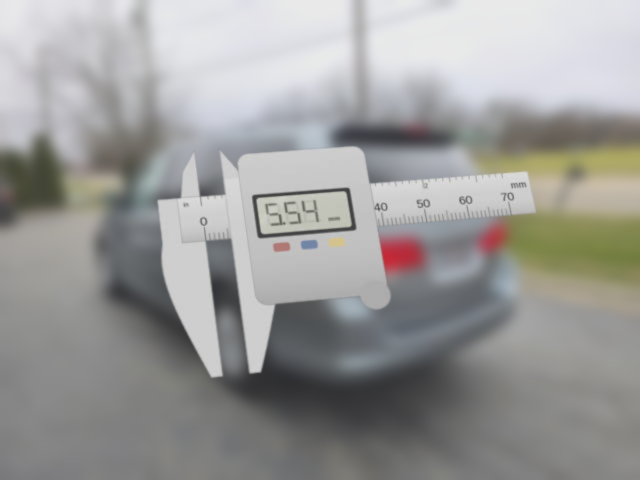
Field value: value=5.54 unit=mm
